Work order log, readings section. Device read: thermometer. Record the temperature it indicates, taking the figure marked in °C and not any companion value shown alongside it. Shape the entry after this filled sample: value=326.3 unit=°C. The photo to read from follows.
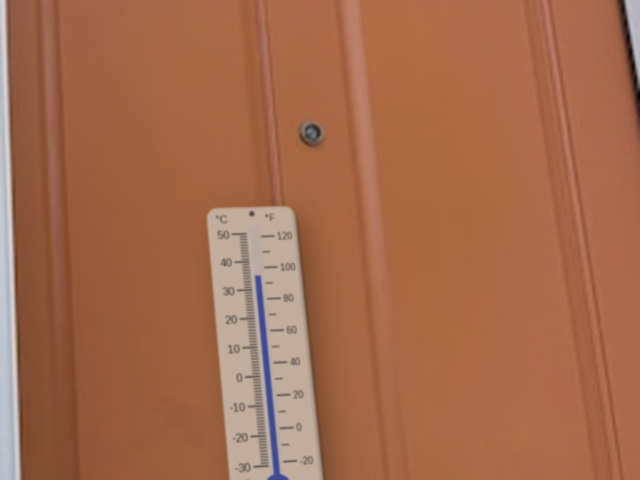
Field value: value=35 unit=°C
